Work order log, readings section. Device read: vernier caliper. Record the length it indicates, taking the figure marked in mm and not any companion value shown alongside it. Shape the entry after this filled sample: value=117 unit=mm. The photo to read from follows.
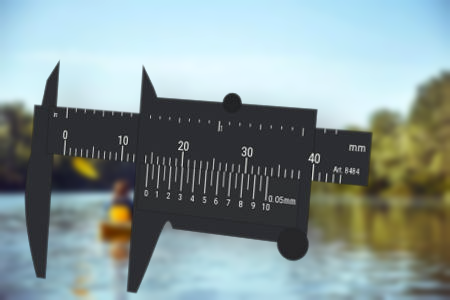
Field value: value=14.4 unit=mm
